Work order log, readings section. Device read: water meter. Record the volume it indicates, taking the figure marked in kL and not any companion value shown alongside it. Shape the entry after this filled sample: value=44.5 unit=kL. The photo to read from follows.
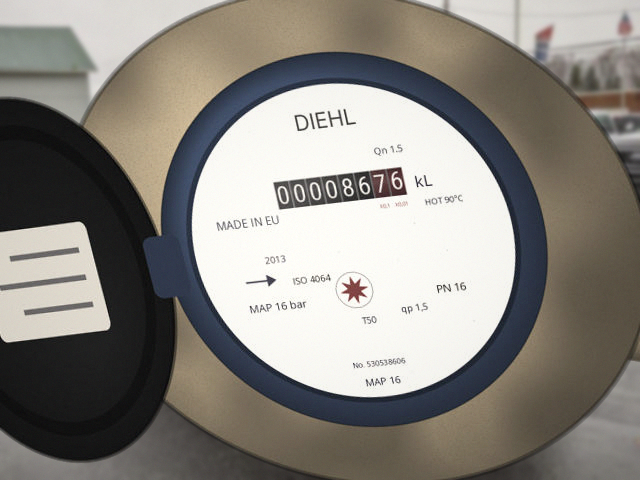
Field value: value=86.76 unit=kL
